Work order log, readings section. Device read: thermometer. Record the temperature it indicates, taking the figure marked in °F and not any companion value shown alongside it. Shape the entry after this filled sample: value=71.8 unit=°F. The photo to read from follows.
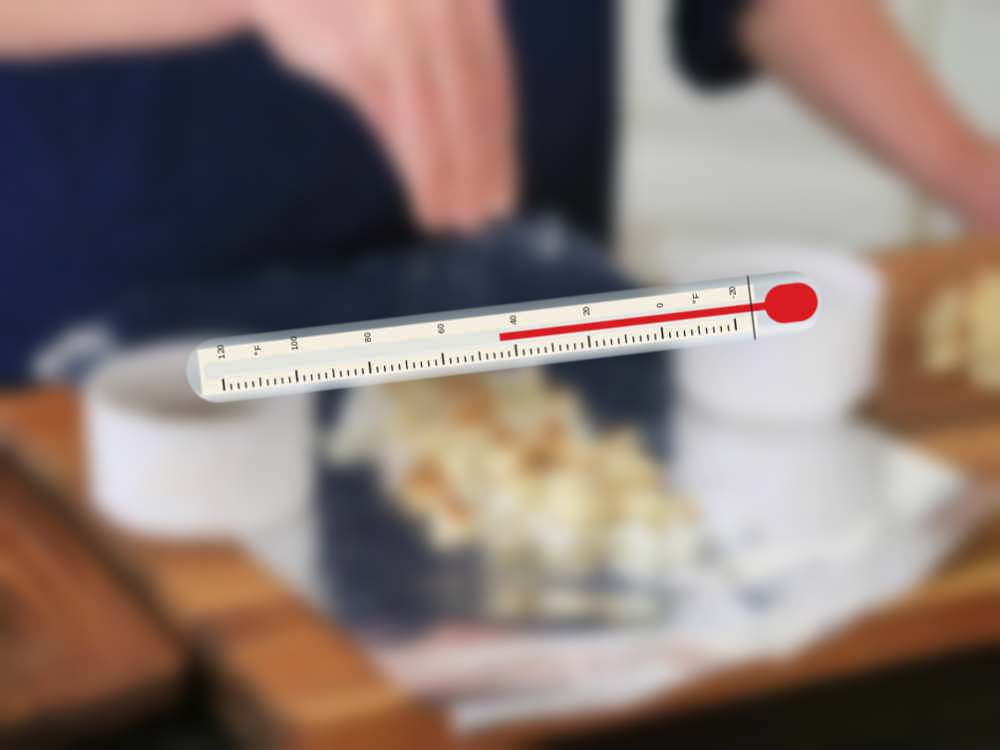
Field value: value=44 unit=°F
